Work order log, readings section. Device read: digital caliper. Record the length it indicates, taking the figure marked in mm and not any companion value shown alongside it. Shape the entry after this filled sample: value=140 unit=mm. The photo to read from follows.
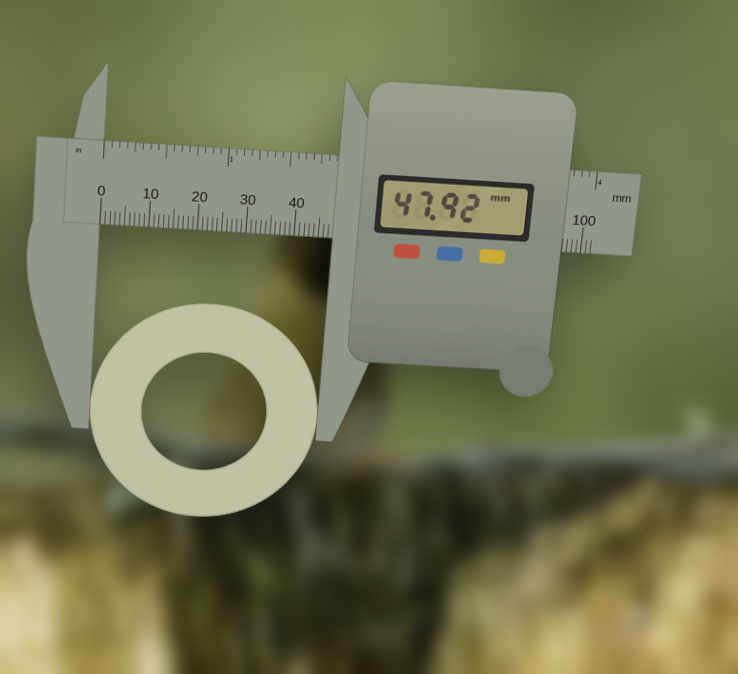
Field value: value=47.92 unit=mm
